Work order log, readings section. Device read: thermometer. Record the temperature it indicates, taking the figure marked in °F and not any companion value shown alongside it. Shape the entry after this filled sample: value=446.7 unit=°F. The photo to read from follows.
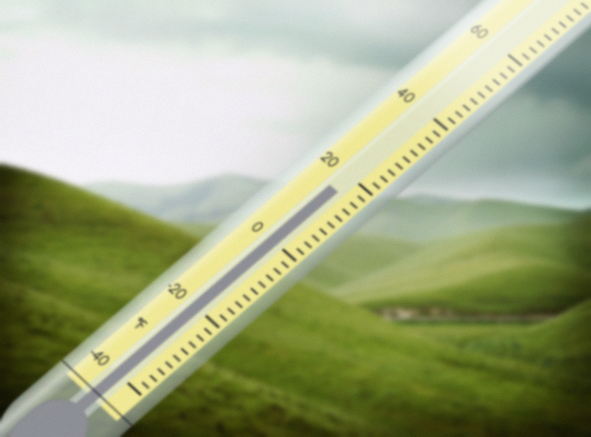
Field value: value=16 unit=°F
